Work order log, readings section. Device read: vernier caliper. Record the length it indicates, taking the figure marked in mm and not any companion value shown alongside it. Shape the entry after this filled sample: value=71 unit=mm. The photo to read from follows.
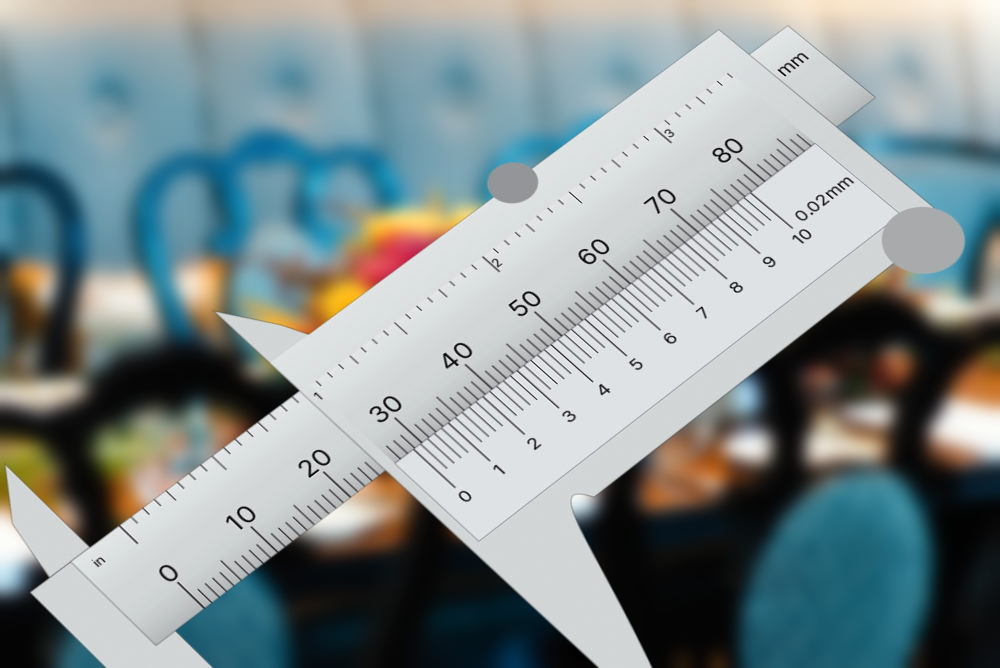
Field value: value=28.8 unit=mm
